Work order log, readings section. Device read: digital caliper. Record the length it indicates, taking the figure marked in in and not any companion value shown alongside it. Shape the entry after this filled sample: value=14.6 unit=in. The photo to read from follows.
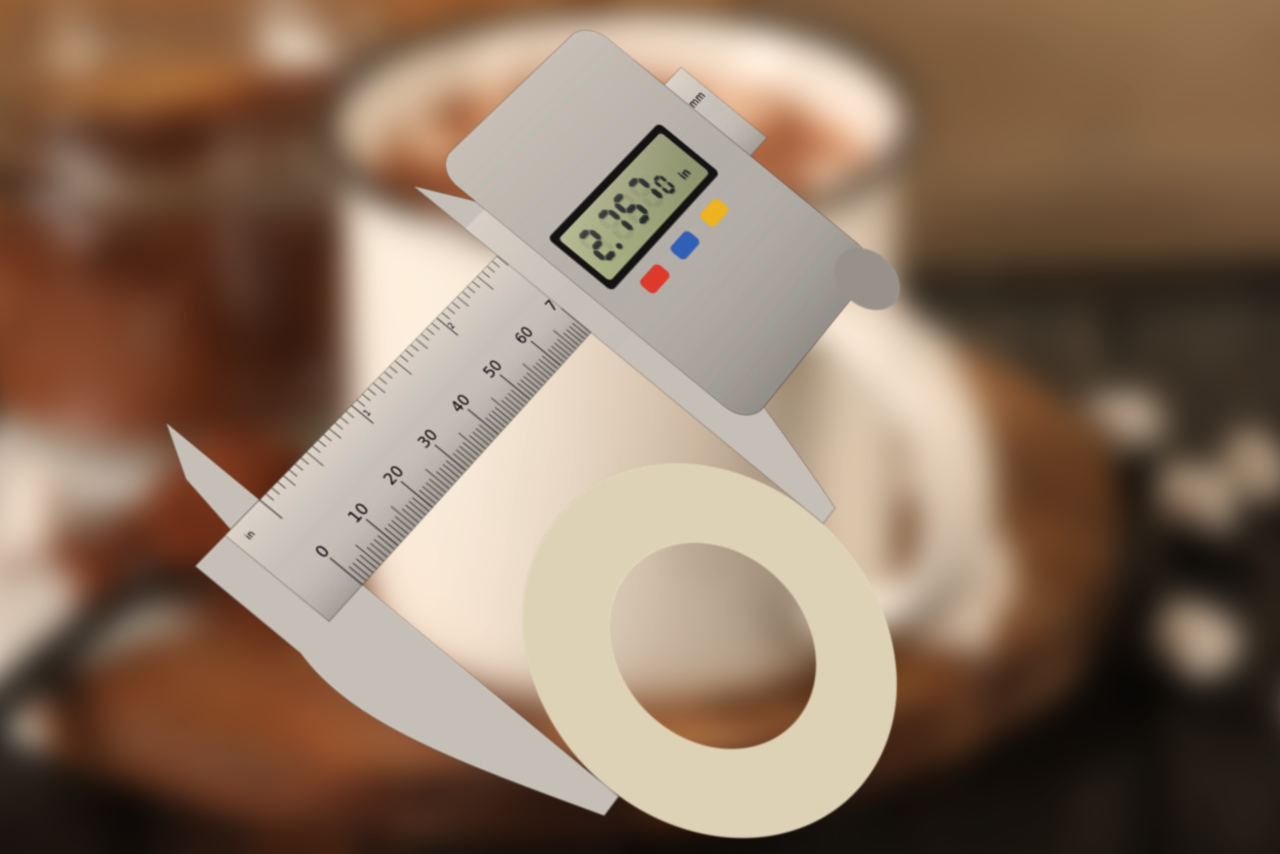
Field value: value=2.7570 unit=in
